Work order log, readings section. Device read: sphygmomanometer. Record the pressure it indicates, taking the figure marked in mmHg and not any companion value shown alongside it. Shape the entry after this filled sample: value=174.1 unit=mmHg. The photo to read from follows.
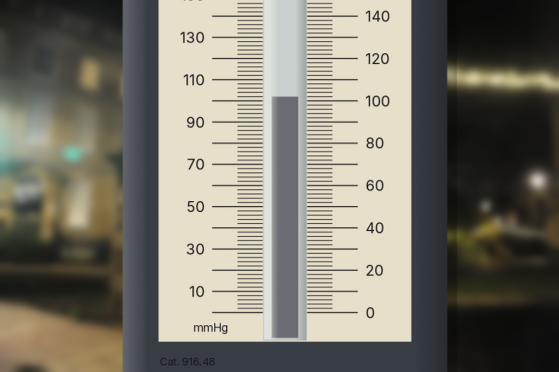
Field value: value=102 unit=mmHg
